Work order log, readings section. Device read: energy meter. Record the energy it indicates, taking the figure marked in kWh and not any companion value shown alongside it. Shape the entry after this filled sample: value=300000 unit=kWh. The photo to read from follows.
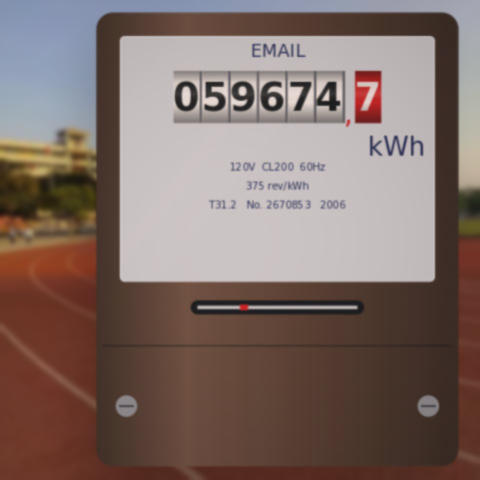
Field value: value=59674.7 unit=kWh
